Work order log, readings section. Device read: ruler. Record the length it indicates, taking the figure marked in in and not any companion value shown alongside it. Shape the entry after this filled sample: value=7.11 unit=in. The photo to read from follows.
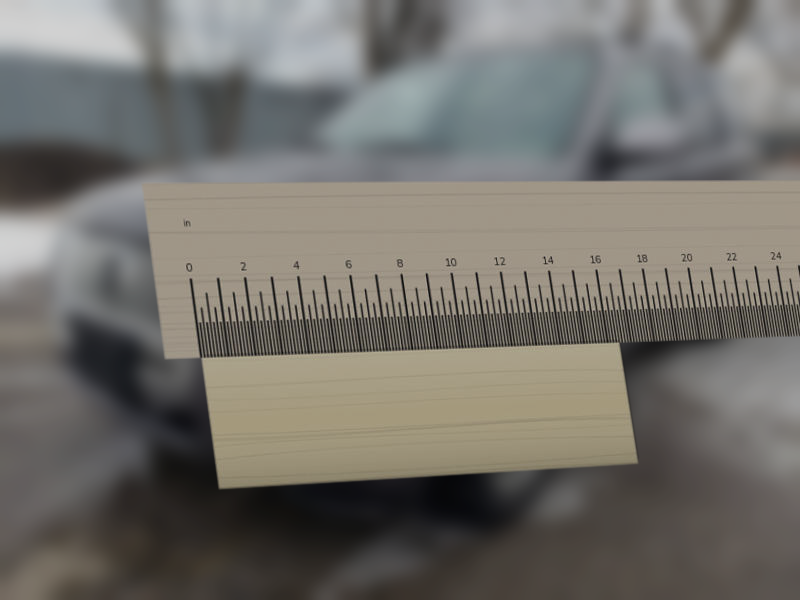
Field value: value=16.5 unit=in
